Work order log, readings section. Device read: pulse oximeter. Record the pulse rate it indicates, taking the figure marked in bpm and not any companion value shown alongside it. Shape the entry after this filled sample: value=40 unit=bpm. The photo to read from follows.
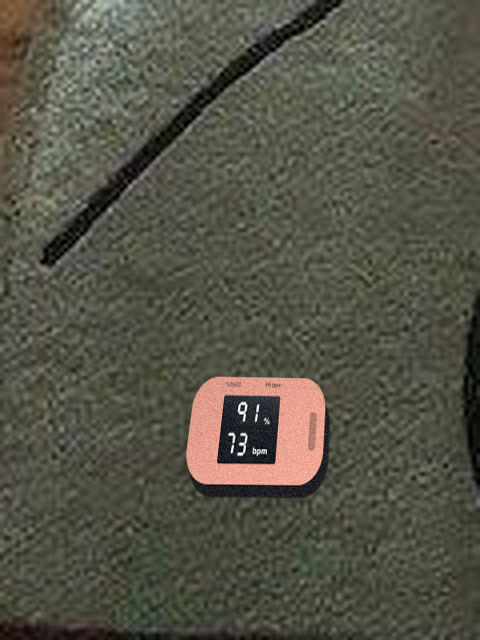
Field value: value=73 unit=bpm
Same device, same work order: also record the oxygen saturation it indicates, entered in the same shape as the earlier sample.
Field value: value=91 unit=%
